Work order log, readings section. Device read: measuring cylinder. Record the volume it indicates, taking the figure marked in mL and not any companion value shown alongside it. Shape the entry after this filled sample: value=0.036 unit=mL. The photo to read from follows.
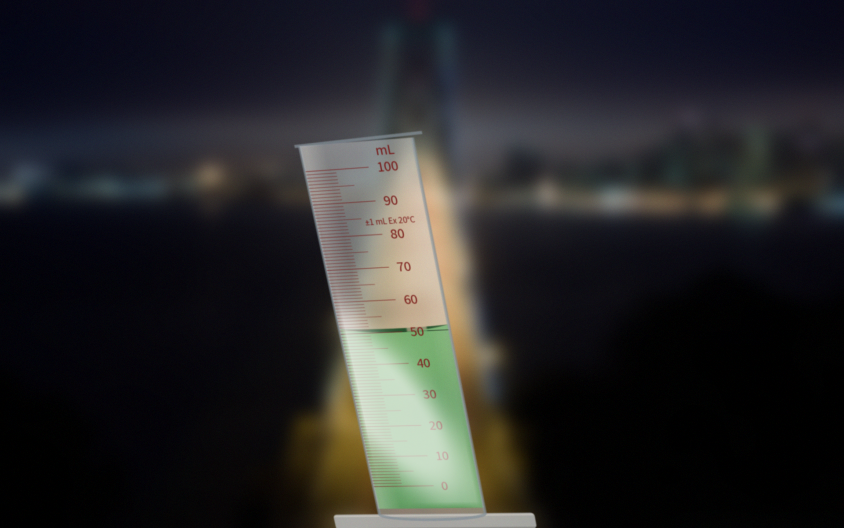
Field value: value=50 unit=mL
